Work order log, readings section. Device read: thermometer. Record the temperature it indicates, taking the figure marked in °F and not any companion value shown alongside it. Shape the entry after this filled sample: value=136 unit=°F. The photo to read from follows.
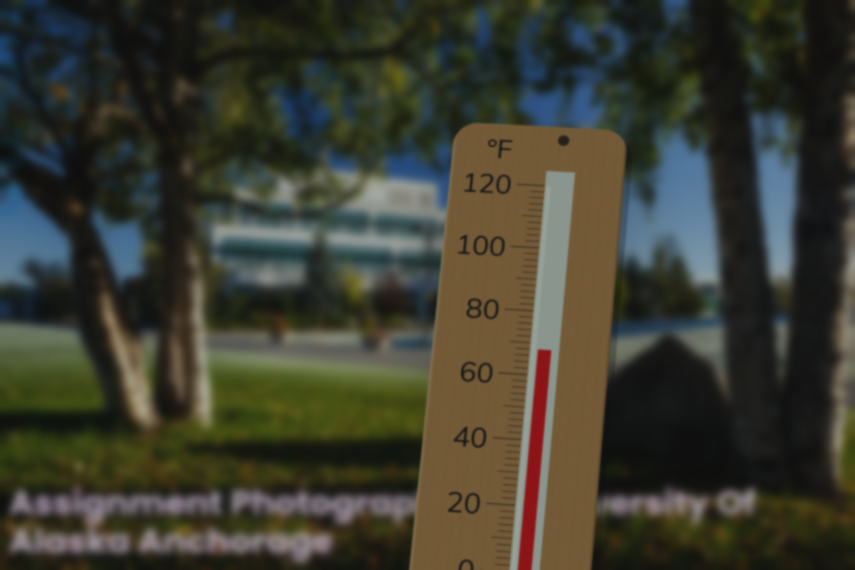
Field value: value=68 unit=°F
